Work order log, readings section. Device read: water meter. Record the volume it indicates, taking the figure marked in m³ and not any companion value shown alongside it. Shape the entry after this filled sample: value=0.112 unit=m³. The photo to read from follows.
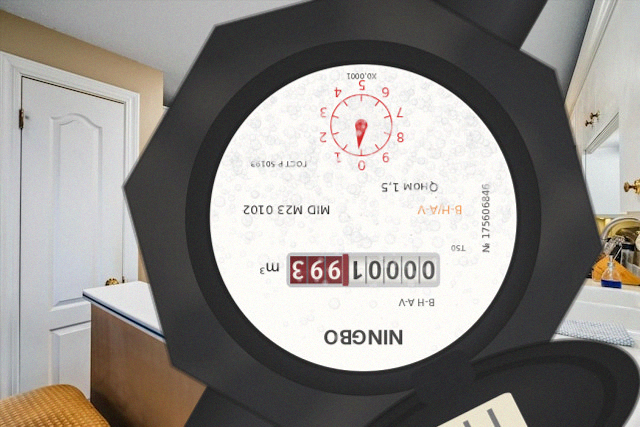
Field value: value=1.9930 unit=m³
